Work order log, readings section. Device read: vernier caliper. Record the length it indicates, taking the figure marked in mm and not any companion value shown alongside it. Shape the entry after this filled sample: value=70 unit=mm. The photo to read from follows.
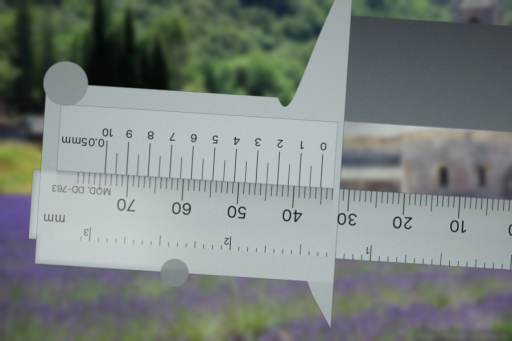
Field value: value=35.2 unit=mm
